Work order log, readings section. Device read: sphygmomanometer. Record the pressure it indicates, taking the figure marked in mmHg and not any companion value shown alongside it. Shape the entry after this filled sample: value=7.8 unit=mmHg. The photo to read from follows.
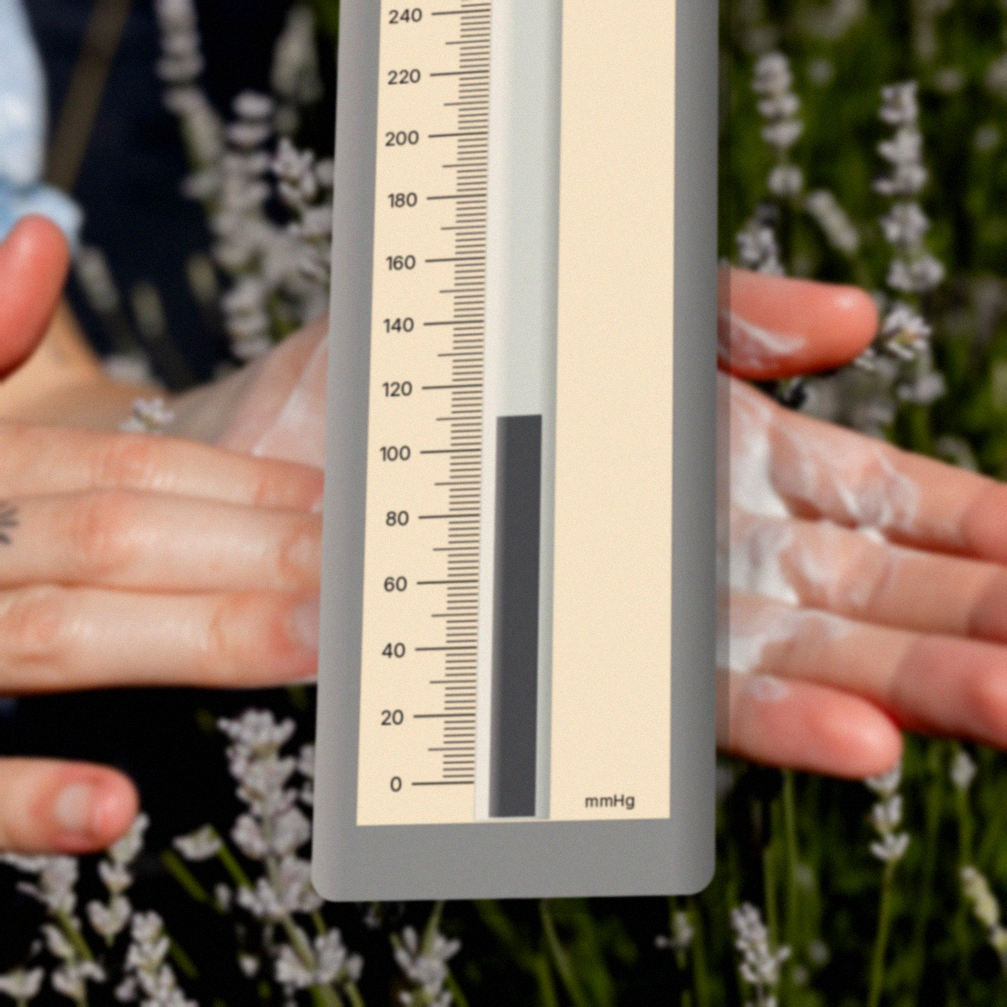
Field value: value=110 unit=mmHg
